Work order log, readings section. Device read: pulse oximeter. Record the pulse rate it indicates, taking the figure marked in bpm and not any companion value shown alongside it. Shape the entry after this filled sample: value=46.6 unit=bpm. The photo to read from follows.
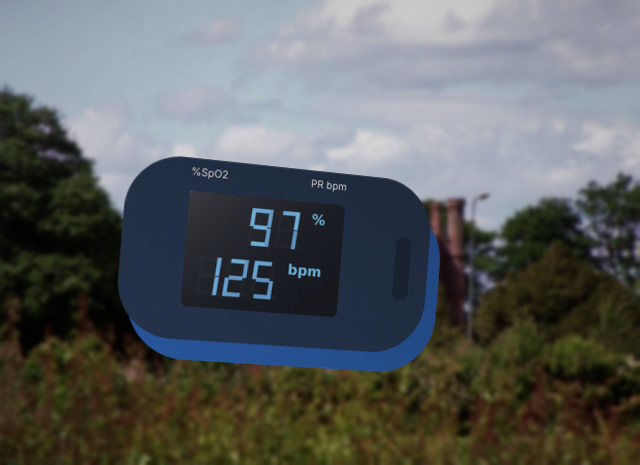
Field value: value=125 unit=bpm
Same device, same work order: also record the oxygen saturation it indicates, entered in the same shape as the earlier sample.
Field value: value=97 unit=%
